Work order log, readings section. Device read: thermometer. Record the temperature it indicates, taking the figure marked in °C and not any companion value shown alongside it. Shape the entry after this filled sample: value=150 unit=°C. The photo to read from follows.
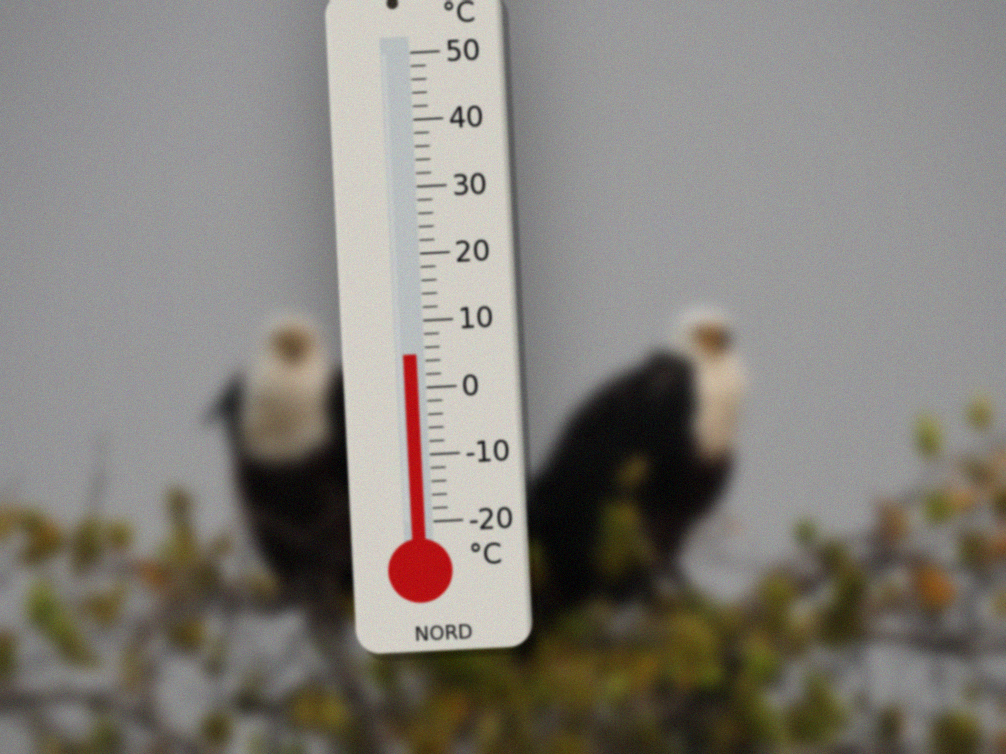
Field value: value=5 unit=°C
